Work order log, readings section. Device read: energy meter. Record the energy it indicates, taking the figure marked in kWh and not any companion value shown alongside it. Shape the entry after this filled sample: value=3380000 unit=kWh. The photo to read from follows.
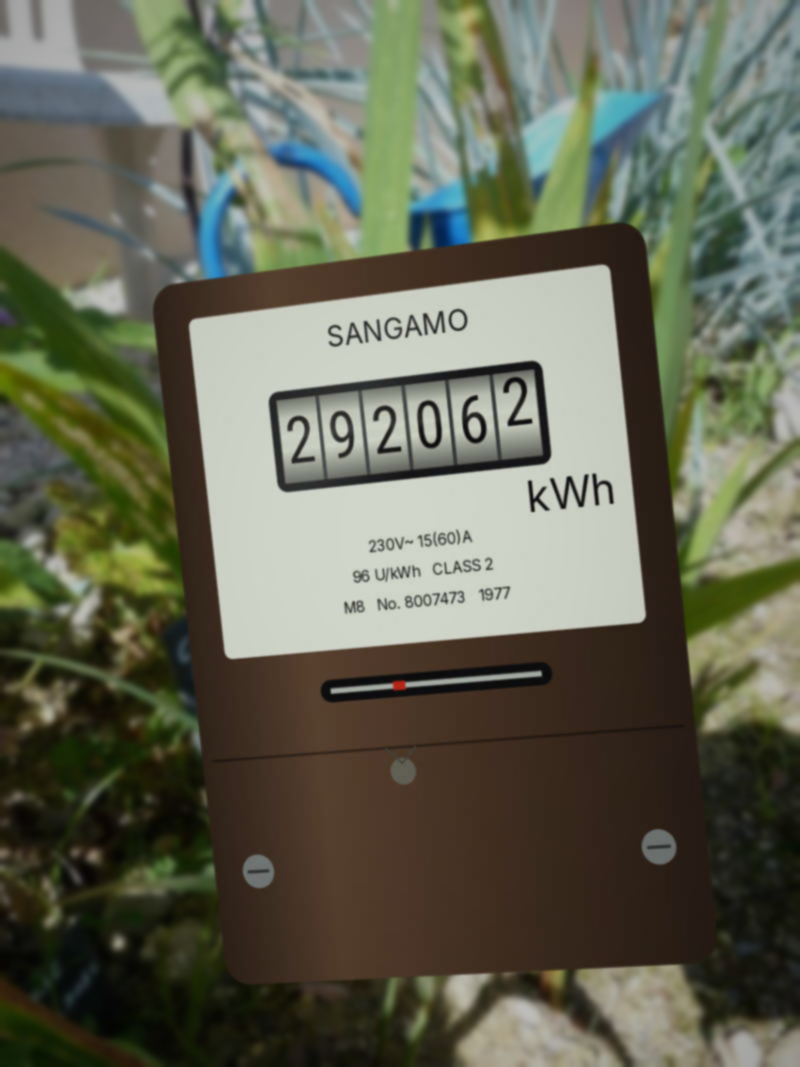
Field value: value=292062 unit=kWh
